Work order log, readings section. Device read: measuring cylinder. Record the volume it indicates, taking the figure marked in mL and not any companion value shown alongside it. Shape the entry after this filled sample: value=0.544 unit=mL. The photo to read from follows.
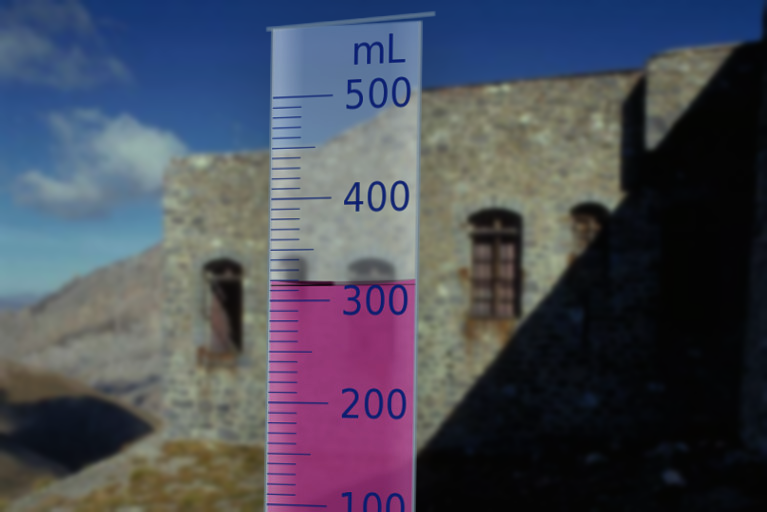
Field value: value=315 unit=mL
